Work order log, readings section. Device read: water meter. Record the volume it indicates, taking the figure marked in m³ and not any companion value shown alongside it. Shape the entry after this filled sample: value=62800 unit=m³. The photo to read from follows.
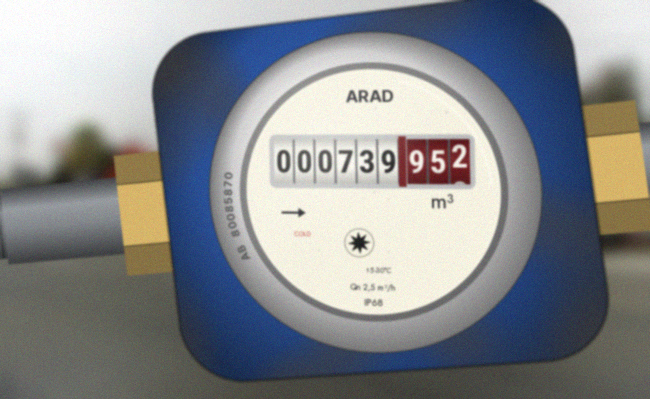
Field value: value=739.952 unit=m³
